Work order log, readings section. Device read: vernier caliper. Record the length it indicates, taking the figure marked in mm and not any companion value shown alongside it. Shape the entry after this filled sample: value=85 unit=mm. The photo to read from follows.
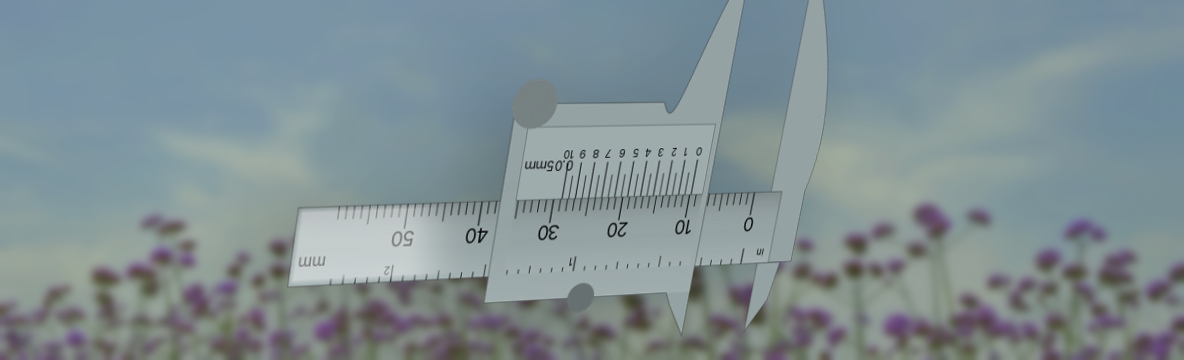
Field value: value=9.8 unit=mm
